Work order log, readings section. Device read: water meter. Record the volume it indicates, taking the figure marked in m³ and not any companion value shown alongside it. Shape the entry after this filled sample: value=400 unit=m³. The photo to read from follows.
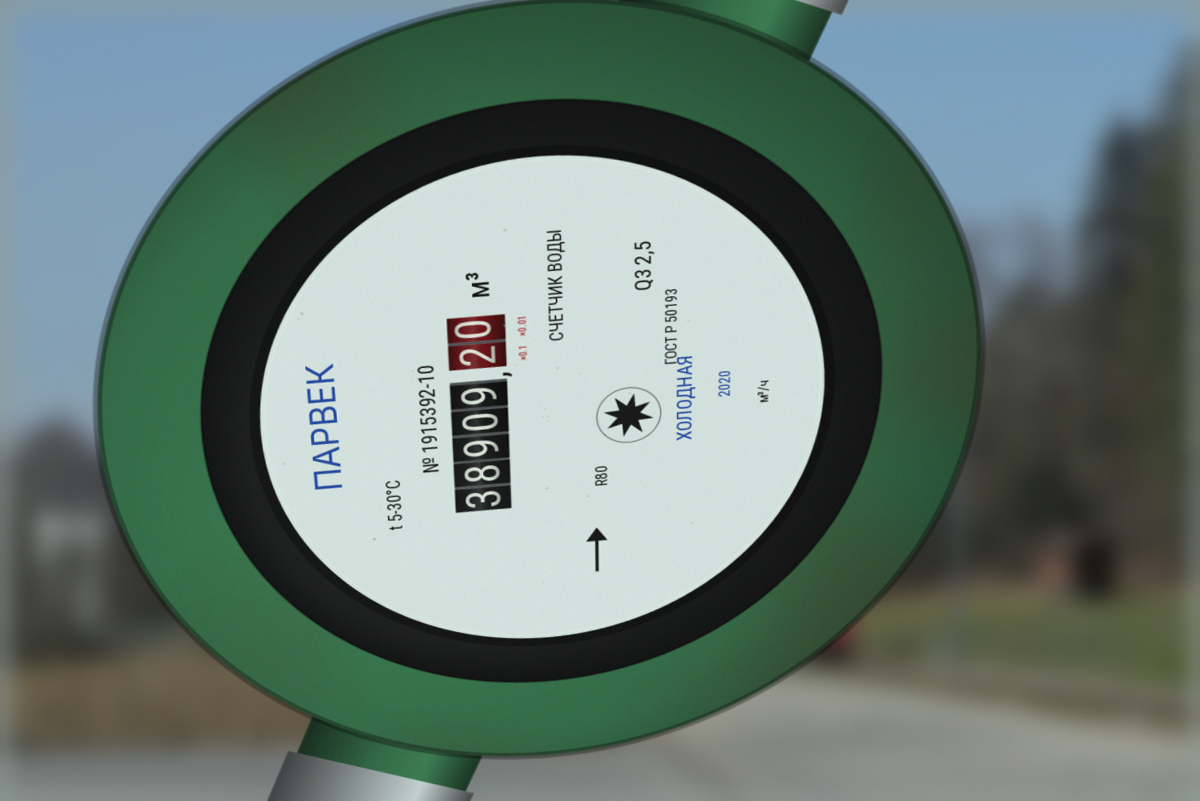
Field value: value=38909.20 unit=m³
